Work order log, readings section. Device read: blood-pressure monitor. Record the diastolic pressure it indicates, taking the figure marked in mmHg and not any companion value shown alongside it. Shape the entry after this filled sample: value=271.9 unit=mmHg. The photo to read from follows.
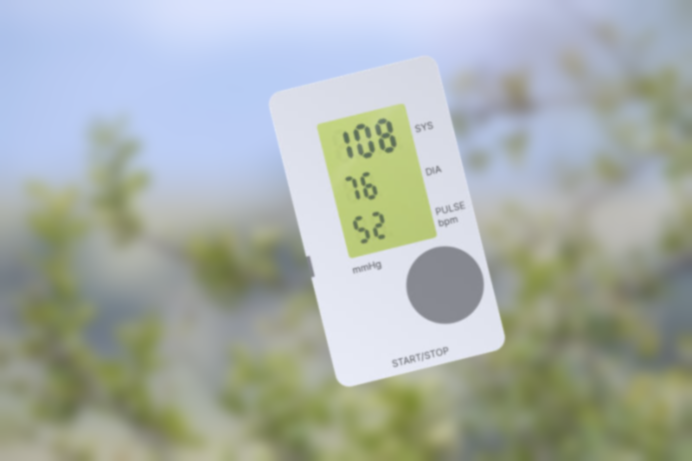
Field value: value=76 unit=mmHg
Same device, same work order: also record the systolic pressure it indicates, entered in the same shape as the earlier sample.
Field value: value=108 unit=mmHg
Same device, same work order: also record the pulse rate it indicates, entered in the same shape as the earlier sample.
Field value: value=52 unit=bpm
